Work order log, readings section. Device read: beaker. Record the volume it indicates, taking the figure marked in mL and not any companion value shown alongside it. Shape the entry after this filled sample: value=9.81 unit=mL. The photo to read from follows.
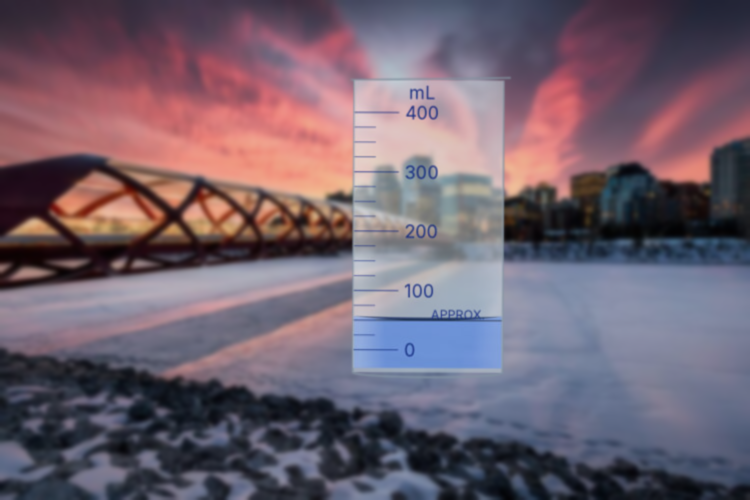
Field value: value=50 unit=mL
